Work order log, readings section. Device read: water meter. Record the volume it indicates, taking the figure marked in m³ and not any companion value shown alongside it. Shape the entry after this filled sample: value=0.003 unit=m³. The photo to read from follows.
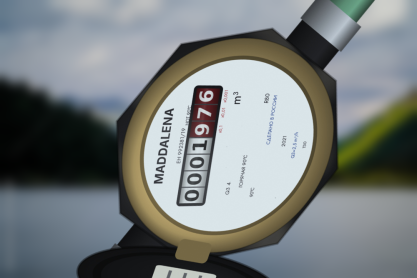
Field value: value=1.976 unit=m³
